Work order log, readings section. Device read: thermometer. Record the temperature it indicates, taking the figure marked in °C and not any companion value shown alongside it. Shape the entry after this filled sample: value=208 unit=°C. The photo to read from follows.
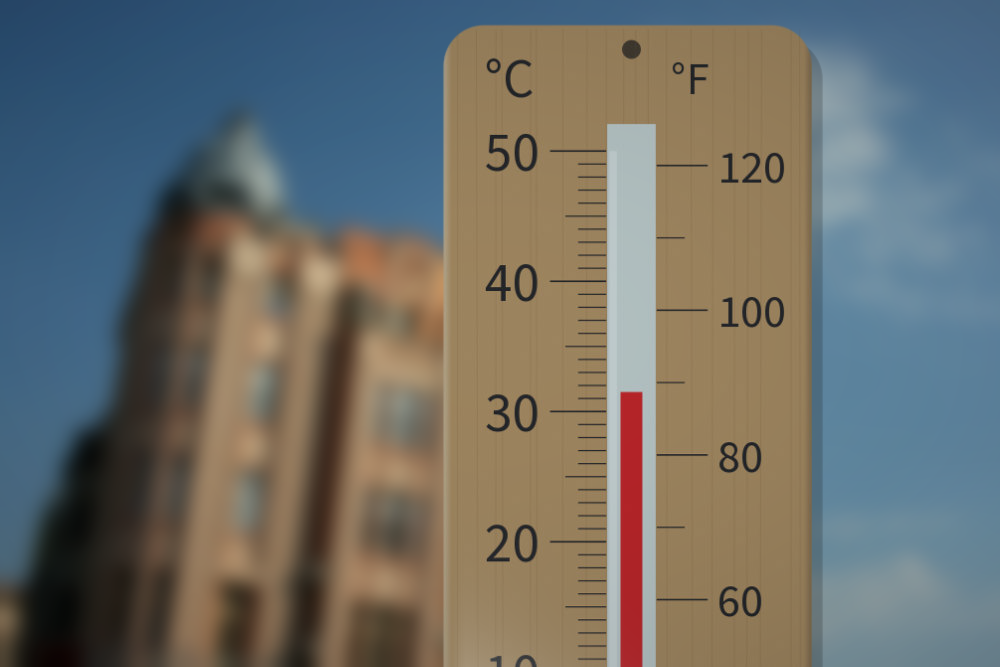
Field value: value=31.5 unit=°C
